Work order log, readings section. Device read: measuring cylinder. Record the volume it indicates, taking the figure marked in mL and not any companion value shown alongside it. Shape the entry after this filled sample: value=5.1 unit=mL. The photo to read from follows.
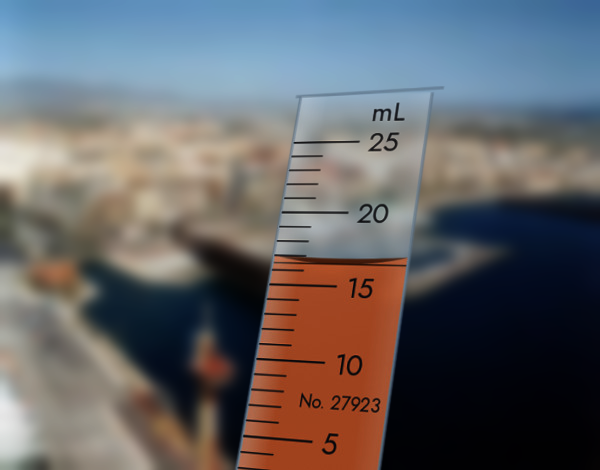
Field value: value=16.5 unit=mL
